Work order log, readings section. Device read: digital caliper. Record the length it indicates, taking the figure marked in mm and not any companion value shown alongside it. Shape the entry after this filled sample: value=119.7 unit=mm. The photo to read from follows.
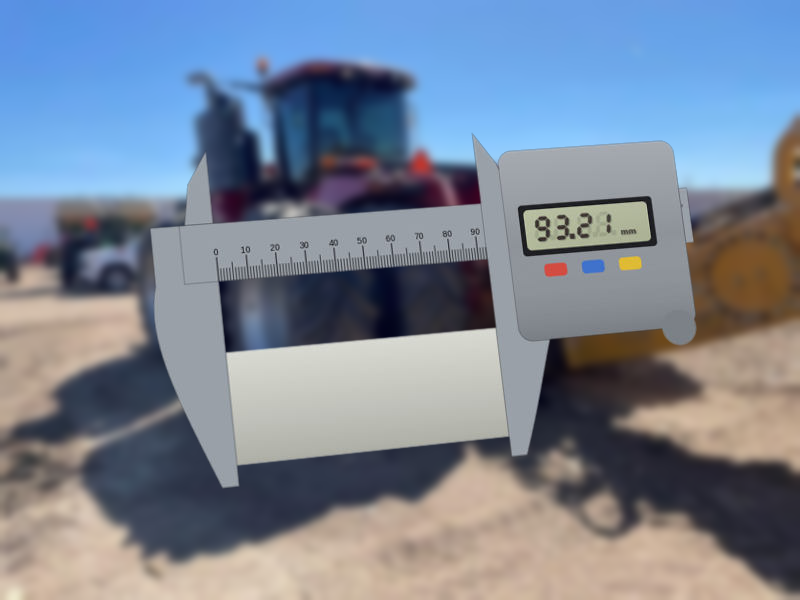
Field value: value=93.21 unit=mm
